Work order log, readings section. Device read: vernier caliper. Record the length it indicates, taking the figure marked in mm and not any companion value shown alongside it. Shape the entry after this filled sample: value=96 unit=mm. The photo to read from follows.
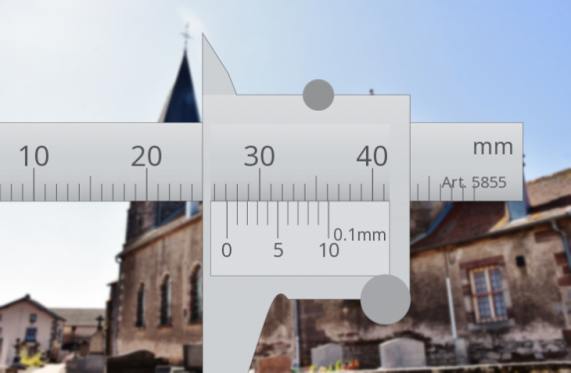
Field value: value=27.1 unit=mm
